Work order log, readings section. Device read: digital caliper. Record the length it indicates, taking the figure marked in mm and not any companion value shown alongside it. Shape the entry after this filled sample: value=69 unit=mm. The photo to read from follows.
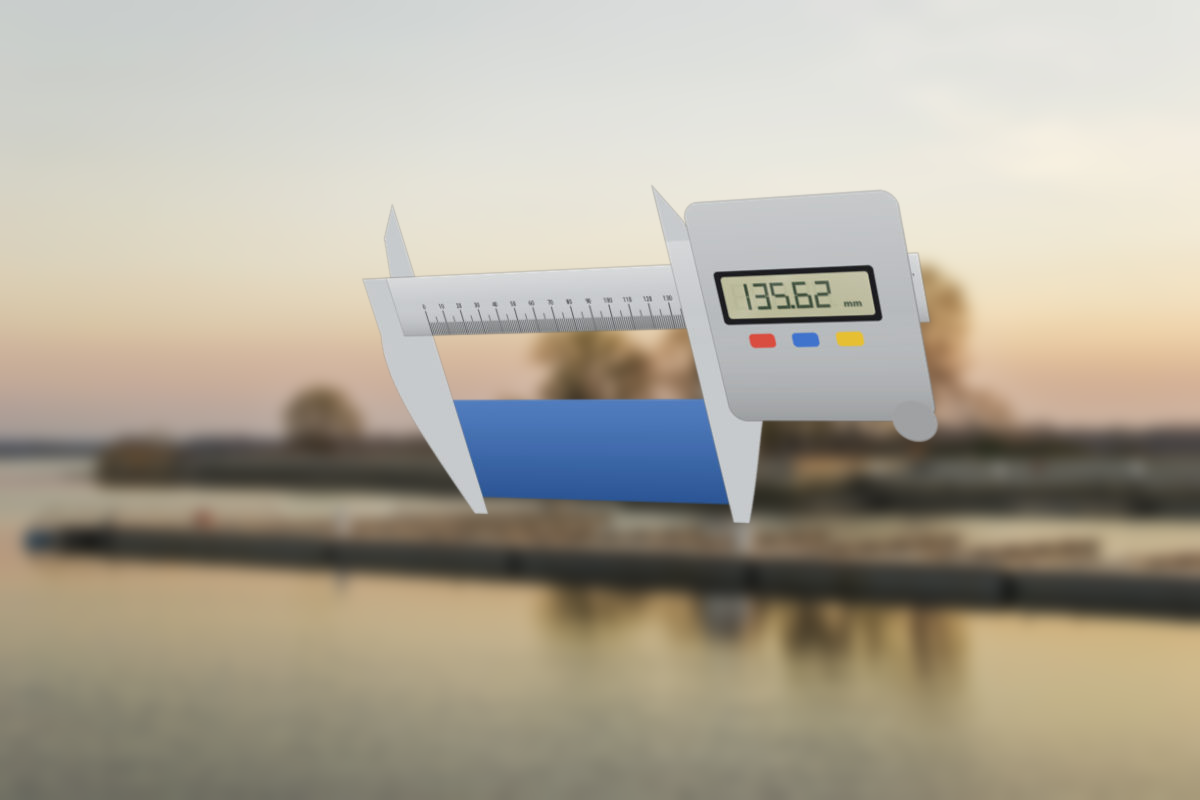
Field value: value=135.62 unit=mm
